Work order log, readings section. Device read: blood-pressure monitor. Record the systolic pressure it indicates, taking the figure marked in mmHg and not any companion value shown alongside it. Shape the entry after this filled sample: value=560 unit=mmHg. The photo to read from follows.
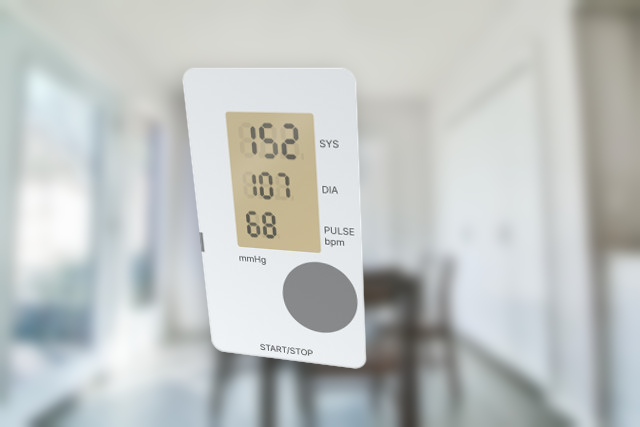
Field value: value=152 unit=mmHg
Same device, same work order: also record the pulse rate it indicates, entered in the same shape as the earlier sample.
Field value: value=68 unit=bpm
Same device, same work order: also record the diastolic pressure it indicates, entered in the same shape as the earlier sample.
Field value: value=107 unit=mmHg
